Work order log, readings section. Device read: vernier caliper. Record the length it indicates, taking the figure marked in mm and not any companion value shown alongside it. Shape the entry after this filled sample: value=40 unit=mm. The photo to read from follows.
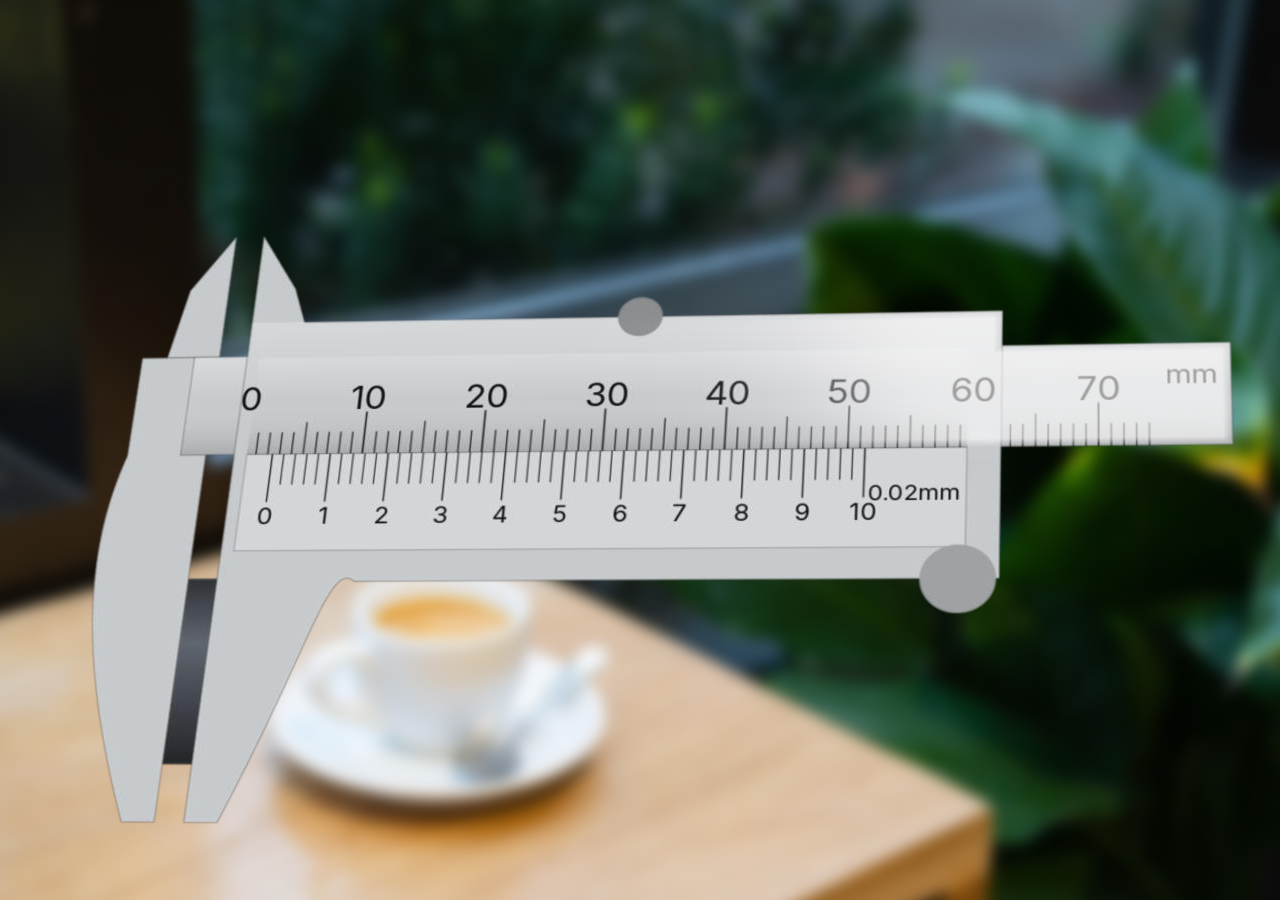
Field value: value=2.4 unit=mm
